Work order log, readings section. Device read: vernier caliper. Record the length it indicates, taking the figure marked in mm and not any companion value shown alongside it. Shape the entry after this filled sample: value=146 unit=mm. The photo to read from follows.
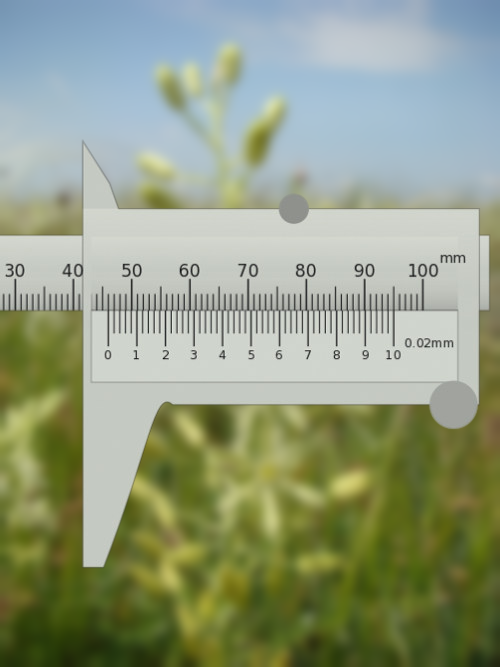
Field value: value=46.0 unit=mm
